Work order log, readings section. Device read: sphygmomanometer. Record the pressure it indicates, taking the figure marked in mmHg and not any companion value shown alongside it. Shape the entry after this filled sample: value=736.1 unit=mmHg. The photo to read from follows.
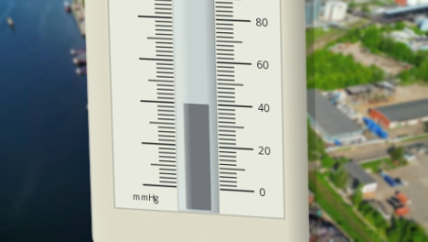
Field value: value=40 unit=mmHg
